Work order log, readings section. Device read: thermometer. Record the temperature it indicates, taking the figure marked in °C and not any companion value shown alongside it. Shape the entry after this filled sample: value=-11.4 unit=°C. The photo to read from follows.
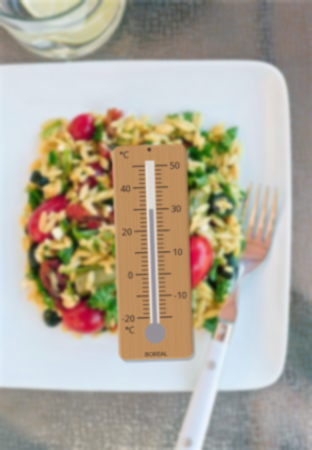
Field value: value=30 unit=°C
